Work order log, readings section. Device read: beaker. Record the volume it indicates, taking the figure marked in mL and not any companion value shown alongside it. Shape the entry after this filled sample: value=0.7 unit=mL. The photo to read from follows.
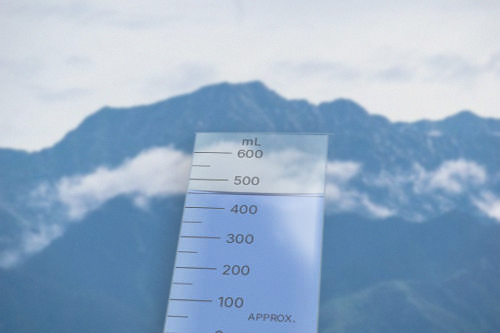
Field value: value=450 unit=mL
